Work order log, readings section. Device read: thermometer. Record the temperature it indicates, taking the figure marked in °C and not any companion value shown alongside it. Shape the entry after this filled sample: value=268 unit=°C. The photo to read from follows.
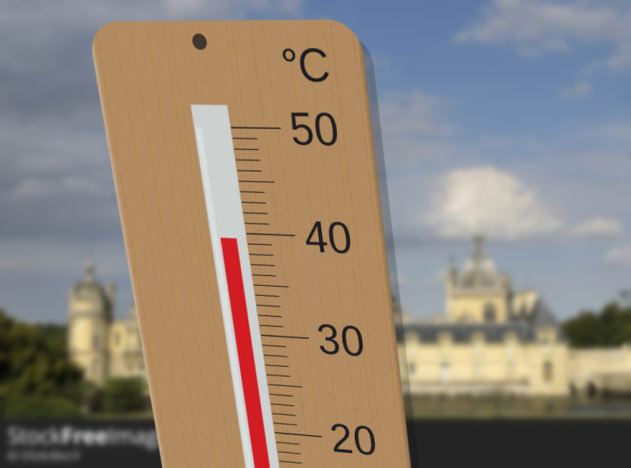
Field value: value=39.5 unit=°C
